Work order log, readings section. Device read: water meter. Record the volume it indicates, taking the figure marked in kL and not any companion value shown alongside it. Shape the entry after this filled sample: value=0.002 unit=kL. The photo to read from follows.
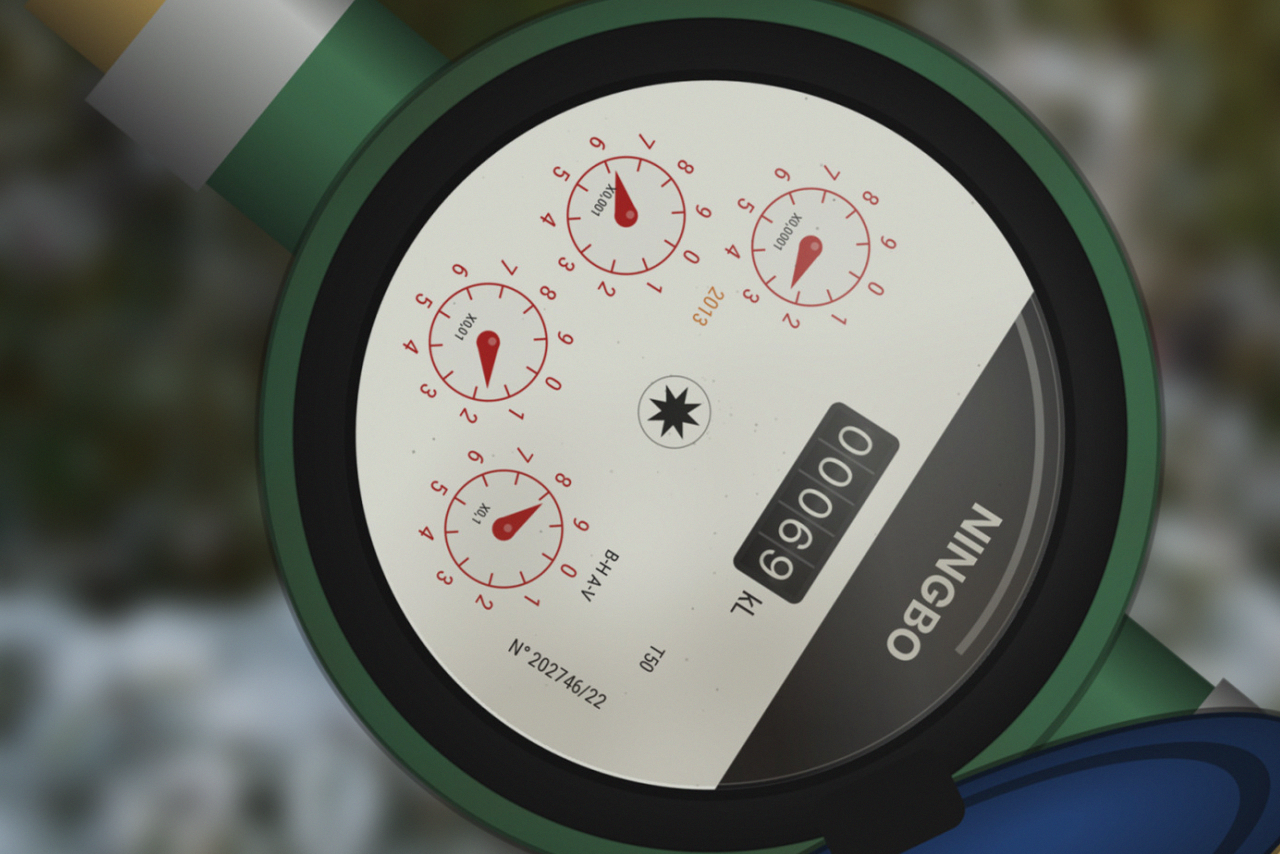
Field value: value=69.8162 unit=kL
